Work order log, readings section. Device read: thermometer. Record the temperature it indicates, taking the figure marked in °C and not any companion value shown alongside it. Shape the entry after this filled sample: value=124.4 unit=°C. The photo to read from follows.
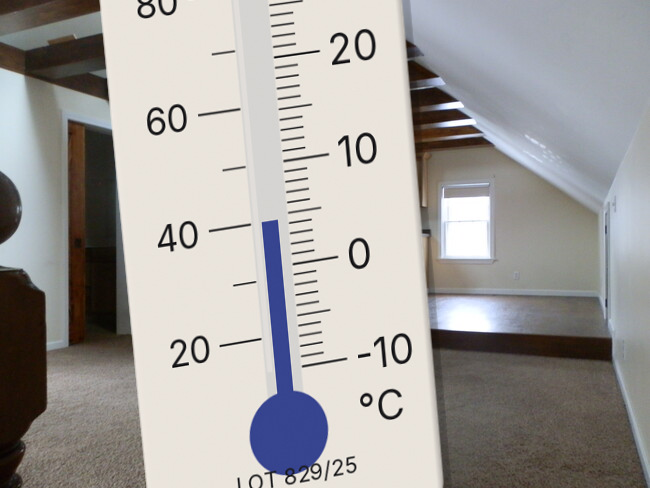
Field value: value=4.5 unit=°C
